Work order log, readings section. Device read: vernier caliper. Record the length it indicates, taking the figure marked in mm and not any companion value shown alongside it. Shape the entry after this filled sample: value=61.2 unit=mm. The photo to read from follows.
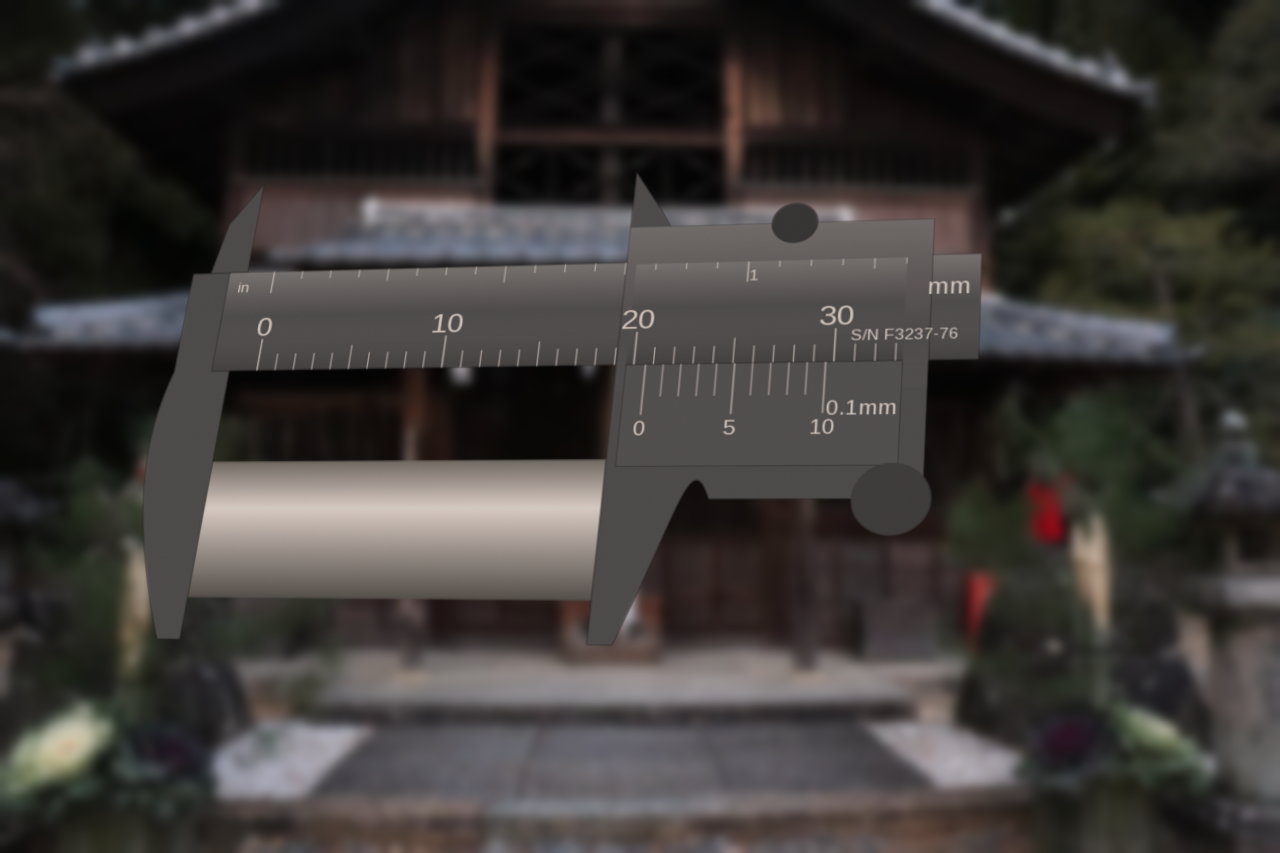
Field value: value=20.6 unit=mm
